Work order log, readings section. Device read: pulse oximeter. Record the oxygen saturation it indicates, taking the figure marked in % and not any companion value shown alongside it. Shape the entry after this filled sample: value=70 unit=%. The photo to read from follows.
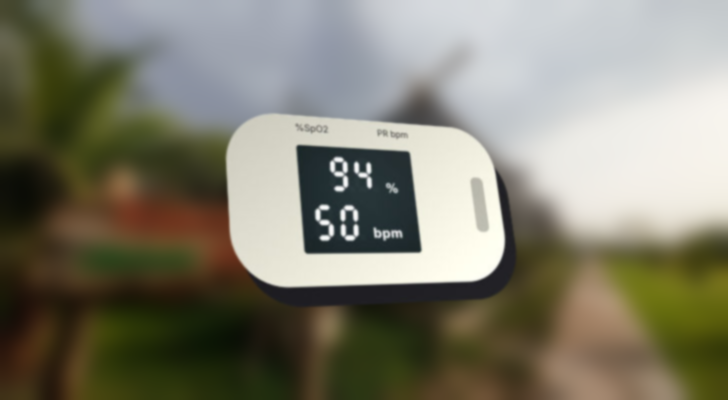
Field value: value=94 unit=%
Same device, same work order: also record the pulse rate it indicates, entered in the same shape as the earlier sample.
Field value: value=50 unit=bpm
